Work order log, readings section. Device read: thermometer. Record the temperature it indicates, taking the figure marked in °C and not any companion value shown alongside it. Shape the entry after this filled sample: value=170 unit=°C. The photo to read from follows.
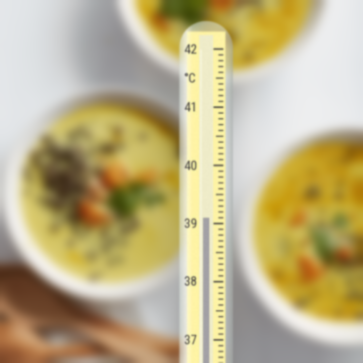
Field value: value=39.1 unit=°C
